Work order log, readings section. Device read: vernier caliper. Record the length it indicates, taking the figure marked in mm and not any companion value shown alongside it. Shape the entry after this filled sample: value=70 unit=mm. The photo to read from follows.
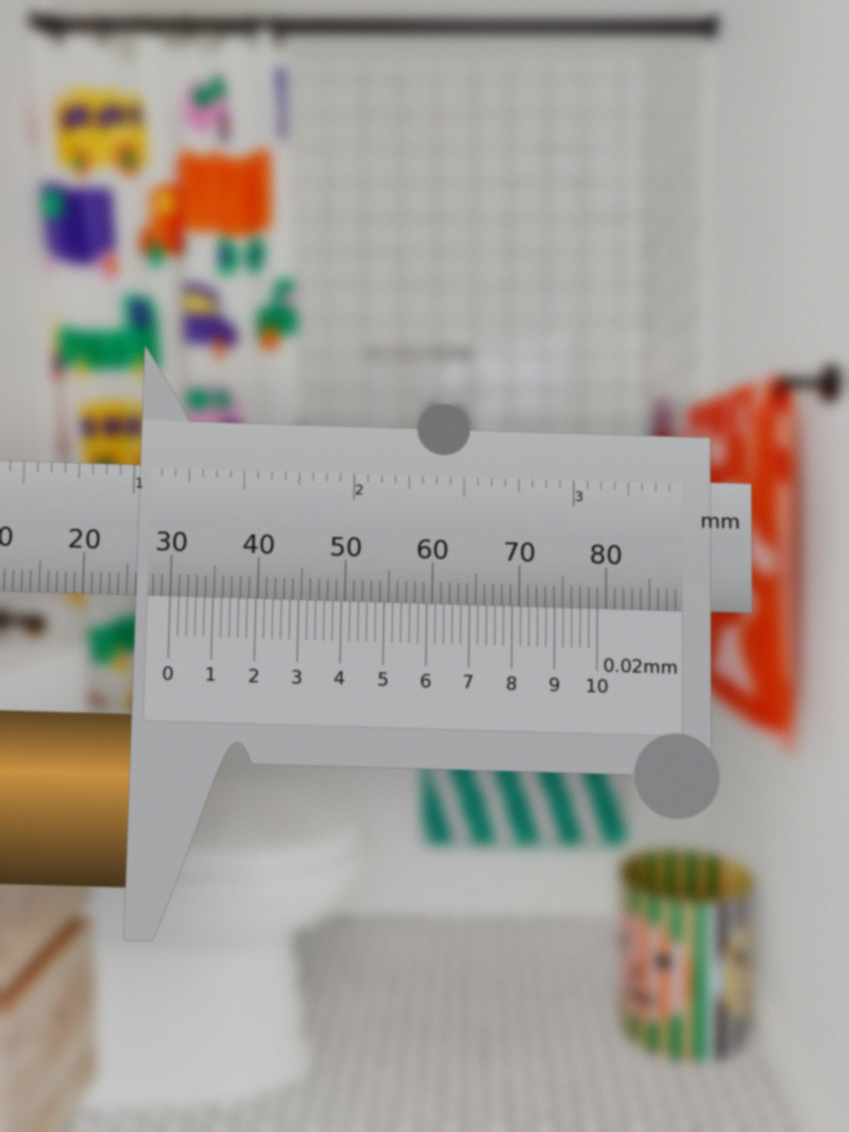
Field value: value=30.0 unit=mm
